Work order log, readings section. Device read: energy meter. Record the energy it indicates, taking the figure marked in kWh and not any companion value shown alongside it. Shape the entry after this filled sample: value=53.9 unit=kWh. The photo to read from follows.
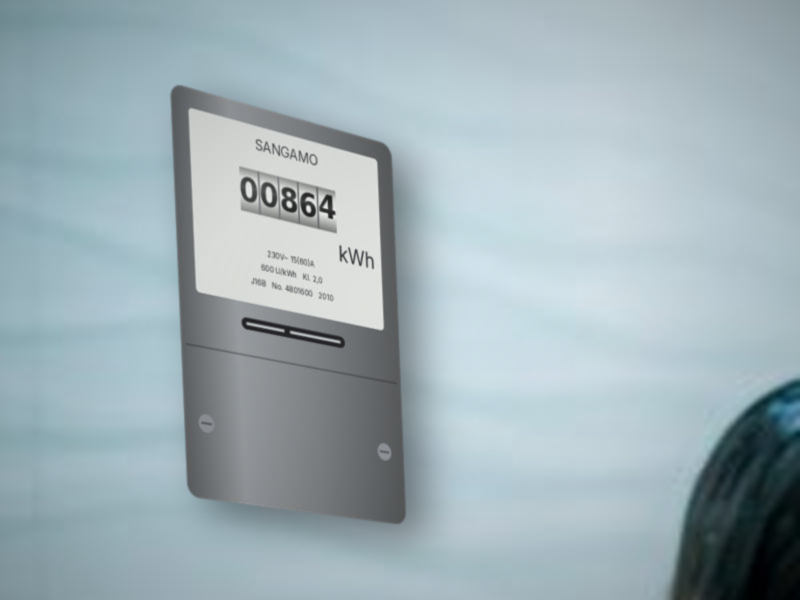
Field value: value=864 unit=kWh
